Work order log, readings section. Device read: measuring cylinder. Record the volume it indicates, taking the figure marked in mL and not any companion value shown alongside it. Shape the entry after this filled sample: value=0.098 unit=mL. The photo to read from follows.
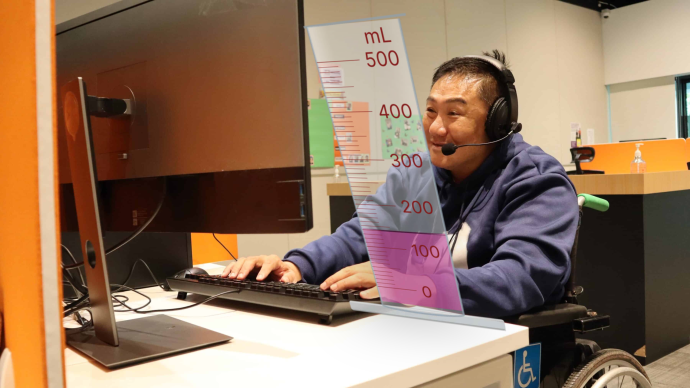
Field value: value=140 unit=mL
